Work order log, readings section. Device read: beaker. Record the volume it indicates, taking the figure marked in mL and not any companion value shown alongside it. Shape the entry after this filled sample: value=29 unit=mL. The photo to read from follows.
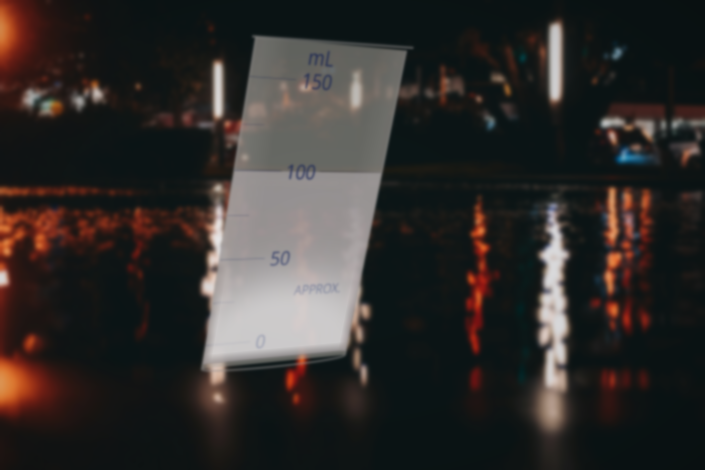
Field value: value=100 unit=mL
